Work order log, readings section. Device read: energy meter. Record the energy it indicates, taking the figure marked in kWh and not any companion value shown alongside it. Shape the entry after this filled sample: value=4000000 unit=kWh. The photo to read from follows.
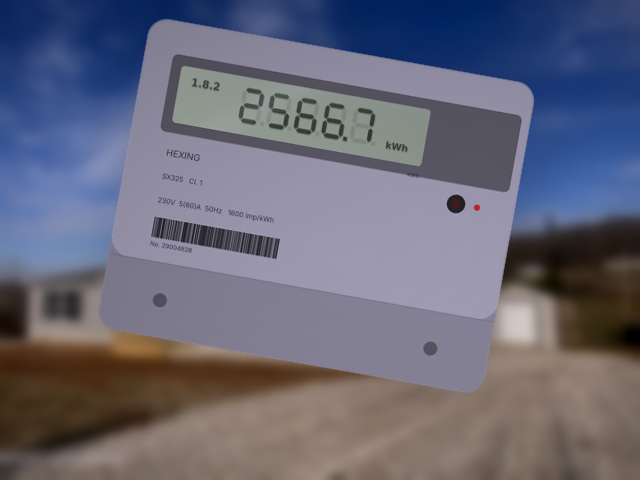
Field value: value=2566.7 unit=kWh
